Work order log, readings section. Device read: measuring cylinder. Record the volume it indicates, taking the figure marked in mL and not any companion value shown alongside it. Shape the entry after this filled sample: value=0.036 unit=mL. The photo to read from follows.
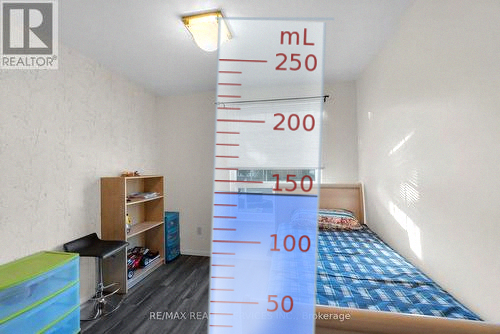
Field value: value=140 unit=mL
